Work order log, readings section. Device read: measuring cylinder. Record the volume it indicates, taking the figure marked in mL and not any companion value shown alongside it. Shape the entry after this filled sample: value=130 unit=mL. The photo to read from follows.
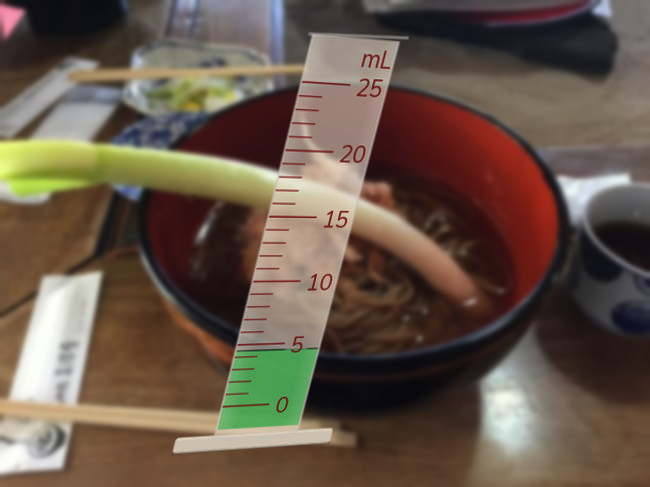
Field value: value=4.5 unit=mL
